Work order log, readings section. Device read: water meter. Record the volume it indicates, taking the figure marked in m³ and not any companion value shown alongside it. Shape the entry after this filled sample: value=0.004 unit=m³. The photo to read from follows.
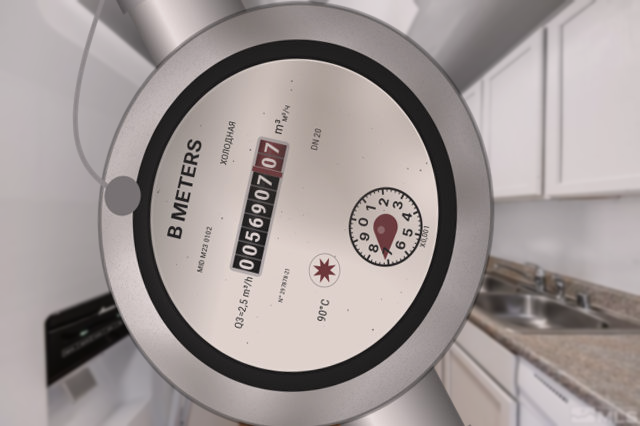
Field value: value=56907.077 unit=m³
